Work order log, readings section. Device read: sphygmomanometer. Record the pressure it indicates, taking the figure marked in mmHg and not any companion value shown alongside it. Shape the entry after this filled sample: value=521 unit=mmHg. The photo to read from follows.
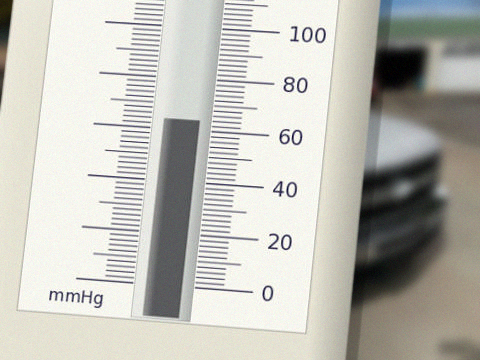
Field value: value=64 unit=mmHg
